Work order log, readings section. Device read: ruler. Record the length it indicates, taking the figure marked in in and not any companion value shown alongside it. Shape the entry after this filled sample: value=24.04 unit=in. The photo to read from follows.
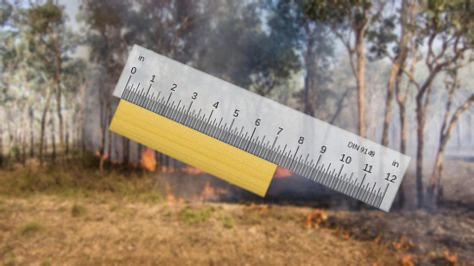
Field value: value=7.5 unit=in
